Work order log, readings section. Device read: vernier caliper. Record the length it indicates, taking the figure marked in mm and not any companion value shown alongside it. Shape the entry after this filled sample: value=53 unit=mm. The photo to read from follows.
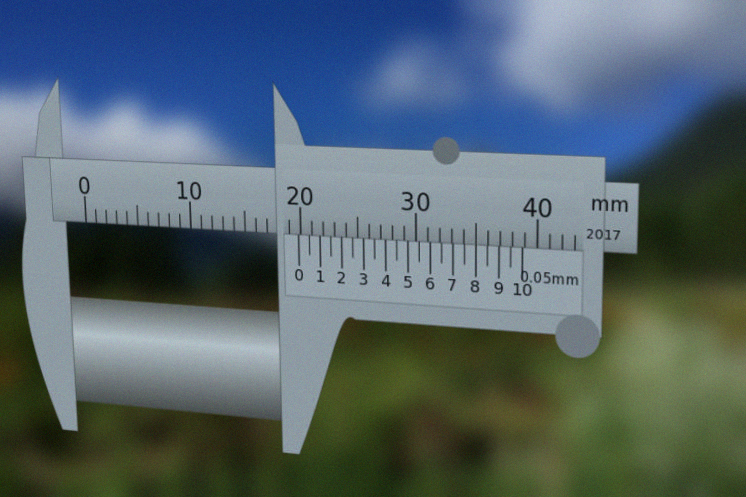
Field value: value=19.8 unit=mm
